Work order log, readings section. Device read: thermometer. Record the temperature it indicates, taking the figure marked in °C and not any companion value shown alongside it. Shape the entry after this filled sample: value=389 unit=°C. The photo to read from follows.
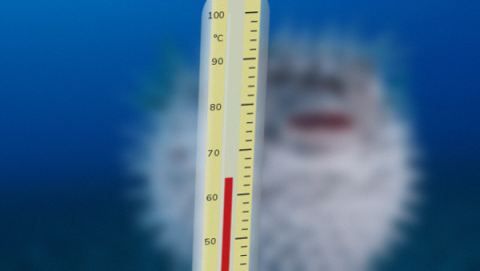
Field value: value=64 unit=°C
